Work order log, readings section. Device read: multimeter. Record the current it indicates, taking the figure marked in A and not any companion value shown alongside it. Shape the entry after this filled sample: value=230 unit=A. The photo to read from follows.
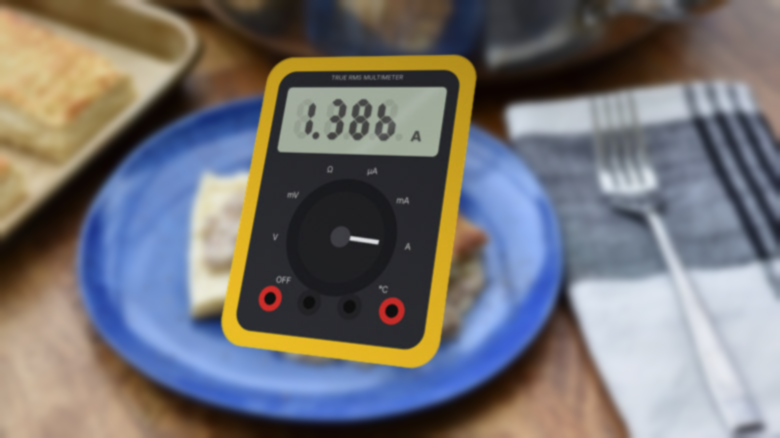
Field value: value=1.386 unit=A
